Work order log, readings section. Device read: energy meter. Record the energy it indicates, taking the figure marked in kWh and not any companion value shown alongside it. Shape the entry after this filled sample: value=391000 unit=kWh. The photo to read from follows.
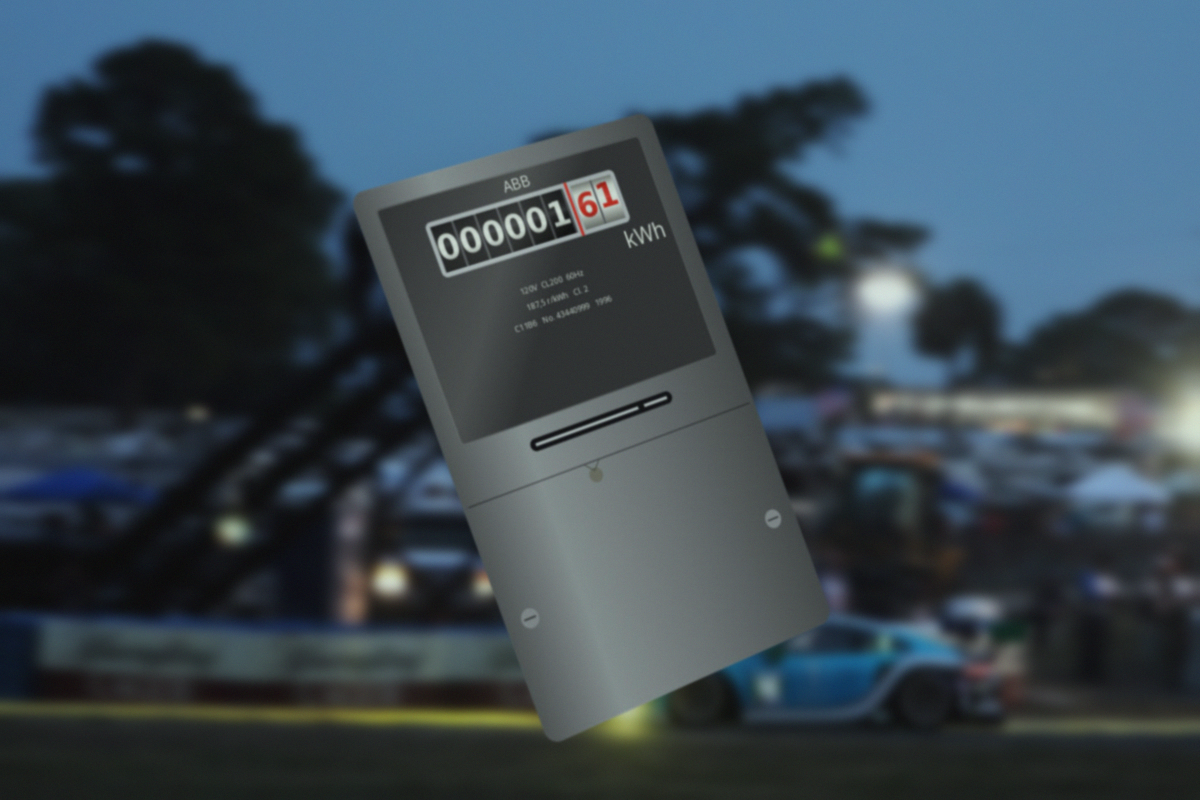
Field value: value=1.61 unit=kWh
